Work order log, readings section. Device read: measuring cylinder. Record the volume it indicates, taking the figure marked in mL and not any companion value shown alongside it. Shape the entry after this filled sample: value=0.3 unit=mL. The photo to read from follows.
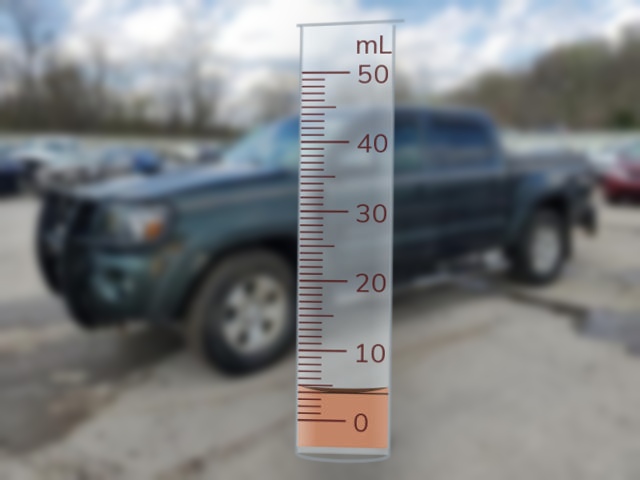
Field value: value=4 unit=mL
